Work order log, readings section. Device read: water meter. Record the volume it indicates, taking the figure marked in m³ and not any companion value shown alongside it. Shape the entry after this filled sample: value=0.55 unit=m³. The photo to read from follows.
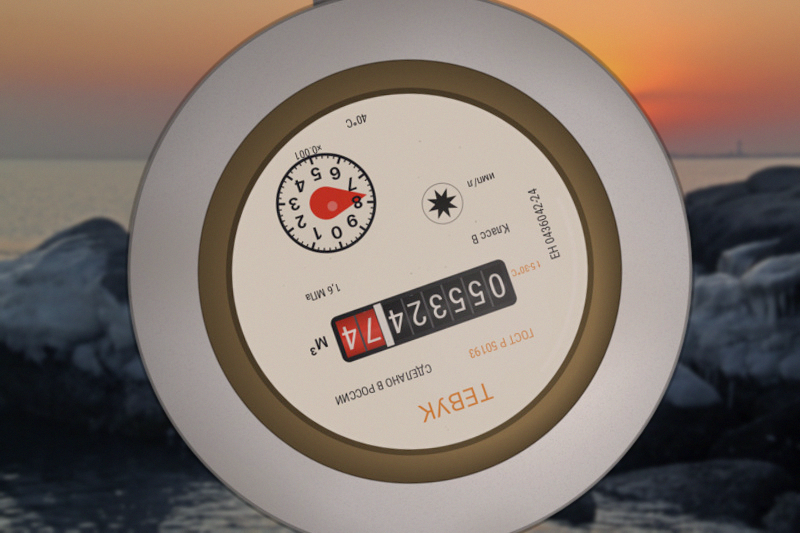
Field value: value=55324.747 unit=m³
